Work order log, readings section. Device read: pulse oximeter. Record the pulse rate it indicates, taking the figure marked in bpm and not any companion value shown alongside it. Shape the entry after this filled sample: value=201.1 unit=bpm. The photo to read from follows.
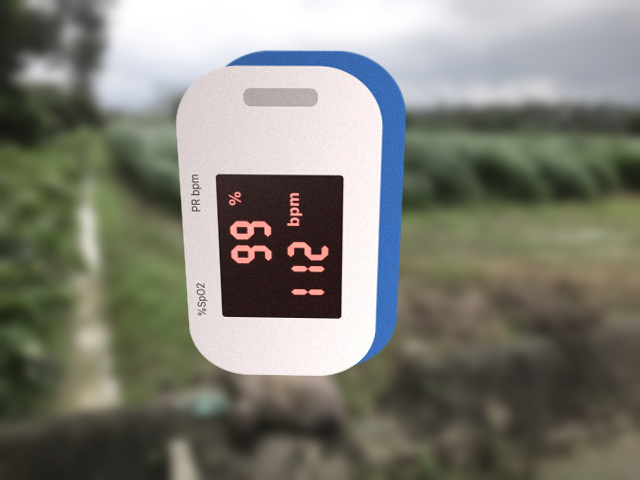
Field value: value=112 unit=bpm
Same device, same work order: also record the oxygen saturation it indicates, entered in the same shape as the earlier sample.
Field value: value=99 unit=%
